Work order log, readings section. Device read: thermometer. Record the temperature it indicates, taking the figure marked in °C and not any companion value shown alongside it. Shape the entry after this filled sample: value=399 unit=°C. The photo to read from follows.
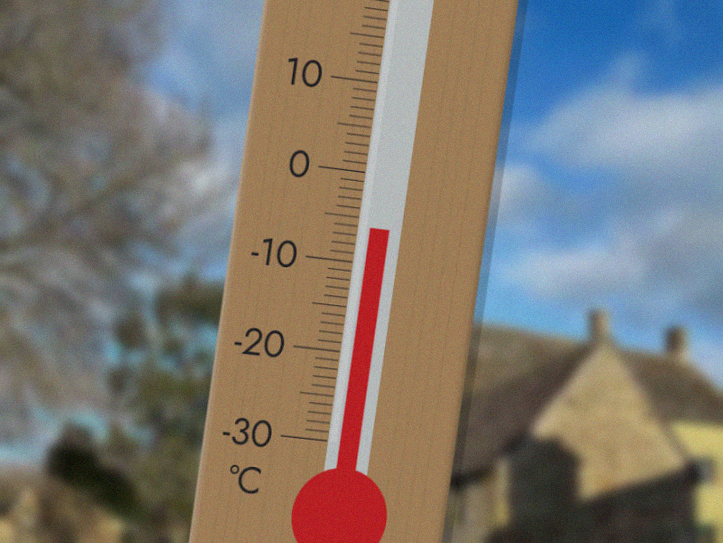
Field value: value=-6 unit=°C
